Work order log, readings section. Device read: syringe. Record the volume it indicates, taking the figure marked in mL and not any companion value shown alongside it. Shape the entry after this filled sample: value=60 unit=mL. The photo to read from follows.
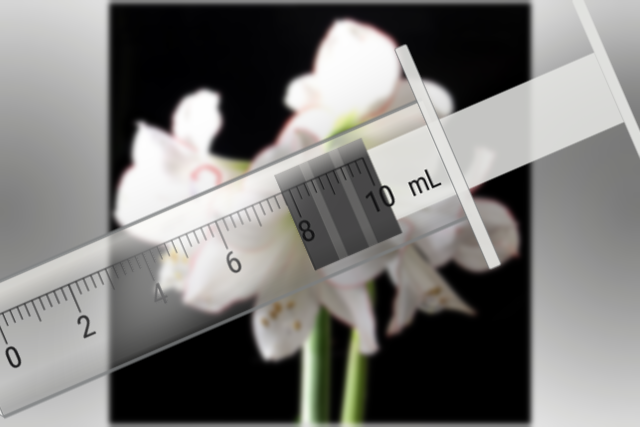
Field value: value=7.8 unit=mL
